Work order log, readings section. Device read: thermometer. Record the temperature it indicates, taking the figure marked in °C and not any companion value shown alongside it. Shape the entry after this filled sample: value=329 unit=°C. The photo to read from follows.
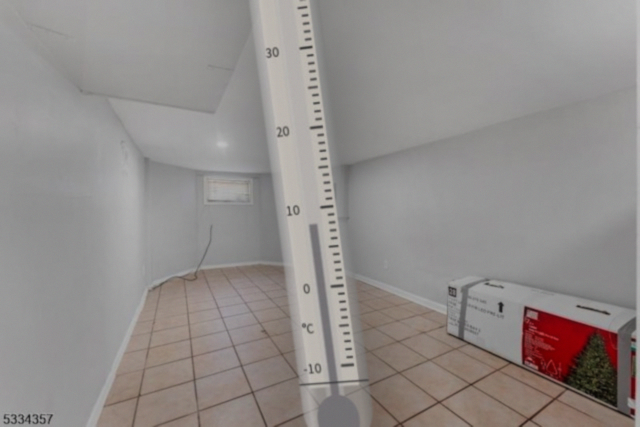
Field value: value=8 unit=°C
